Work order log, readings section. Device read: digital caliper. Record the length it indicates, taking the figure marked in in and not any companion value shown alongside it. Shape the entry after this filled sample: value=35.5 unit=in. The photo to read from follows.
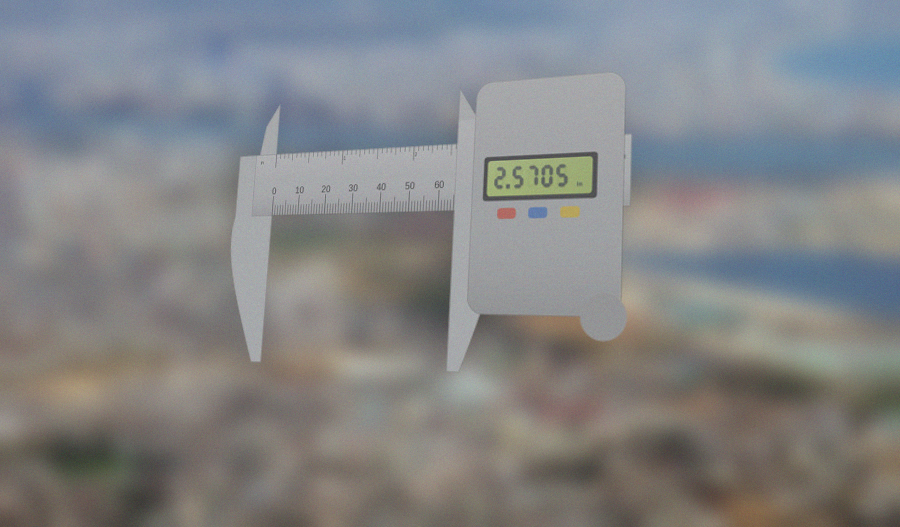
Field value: value=2.5705 unit=in
